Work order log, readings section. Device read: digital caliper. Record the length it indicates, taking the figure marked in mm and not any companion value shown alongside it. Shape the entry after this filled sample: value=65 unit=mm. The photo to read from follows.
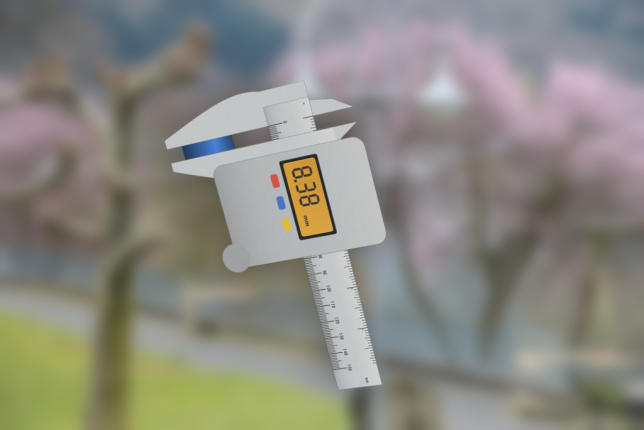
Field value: value=8.38 unit=mm
